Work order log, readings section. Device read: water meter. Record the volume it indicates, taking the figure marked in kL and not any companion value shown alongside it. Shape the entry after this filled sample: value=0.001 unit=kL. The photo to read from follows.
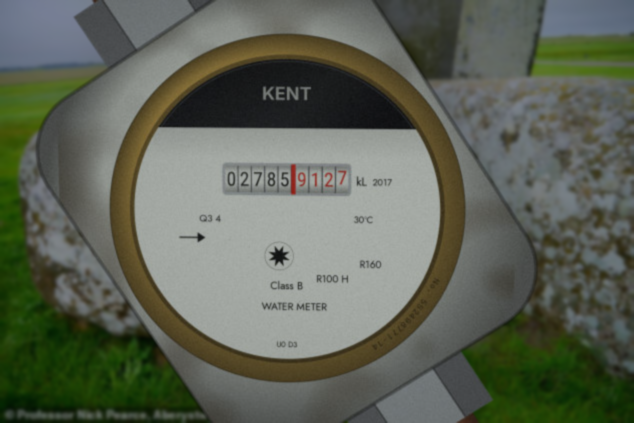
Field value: value=2785.9127 unit=kL
